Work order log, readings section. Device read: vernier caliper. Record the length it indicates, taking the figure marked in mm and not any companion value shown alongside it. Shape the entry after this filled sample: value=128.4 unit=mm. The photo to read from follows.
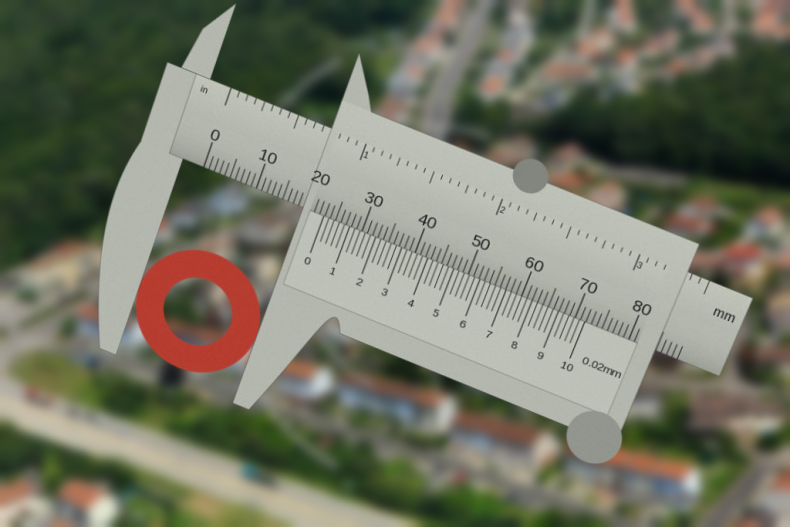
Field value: value=22.8 unit=mm
